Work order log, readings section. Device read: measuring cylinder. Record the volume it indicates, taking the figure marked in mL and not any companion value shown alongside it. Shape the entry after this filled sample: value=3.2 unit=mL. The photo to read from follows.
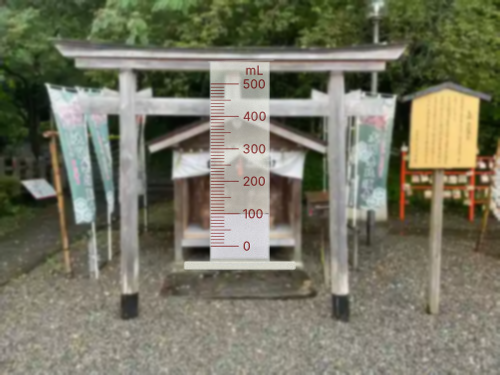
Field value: value=100 unit=mL
